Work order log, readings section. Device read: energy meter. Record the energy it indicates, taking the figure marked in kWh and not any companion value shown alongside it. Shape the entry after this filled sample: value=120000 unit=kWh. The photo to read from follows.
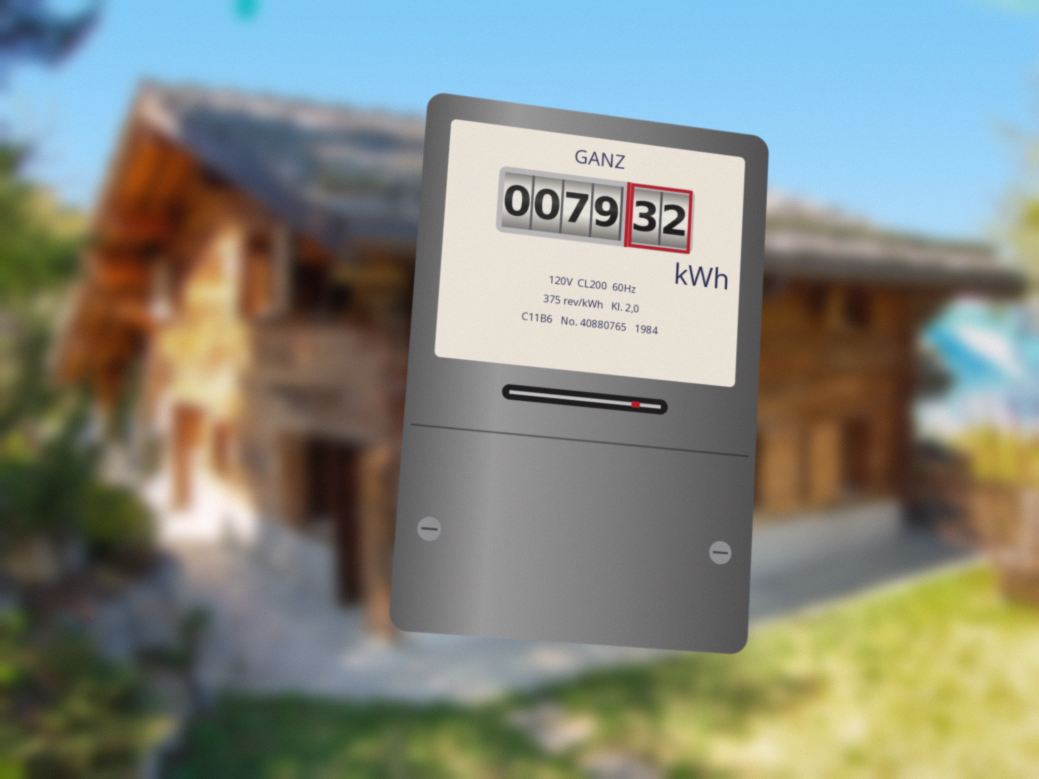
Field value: value=79.32 unit=kWh
